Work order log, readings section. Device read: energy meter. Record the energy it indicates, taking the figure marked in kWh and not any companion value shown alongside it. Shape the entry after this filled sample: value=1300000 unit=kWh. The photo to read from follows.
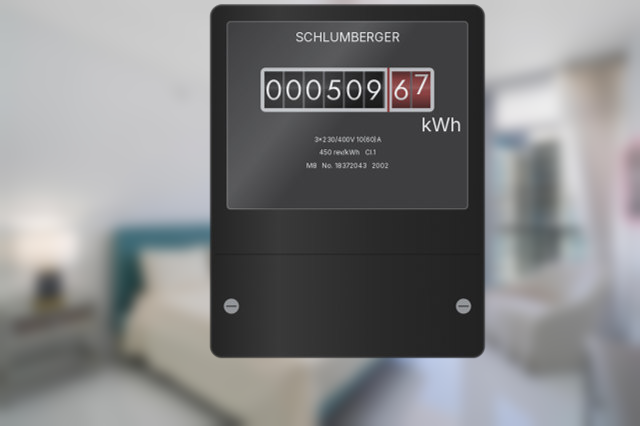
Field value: value=509.67 unit=kWh
